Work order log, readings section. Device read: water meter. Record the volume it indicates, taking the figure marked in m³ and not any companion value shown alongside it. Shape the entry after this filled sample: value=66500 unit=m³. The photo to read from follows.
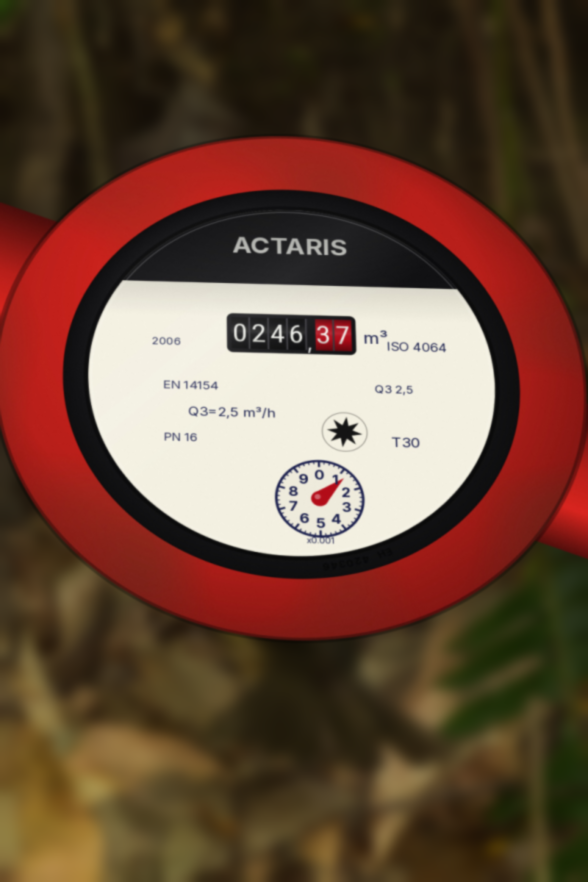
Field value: value=246.371 unit=m³
